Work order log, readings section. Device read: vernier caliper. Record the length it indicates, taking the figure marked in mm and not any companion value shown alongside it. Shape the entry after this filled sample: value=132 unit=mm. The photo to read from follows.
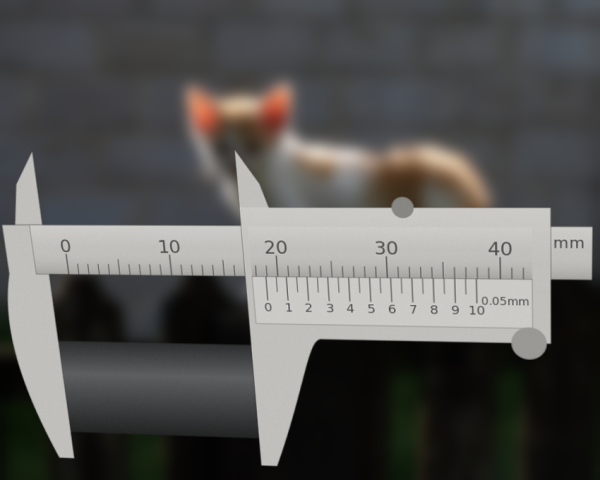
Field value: value=18.9 unit=mm
